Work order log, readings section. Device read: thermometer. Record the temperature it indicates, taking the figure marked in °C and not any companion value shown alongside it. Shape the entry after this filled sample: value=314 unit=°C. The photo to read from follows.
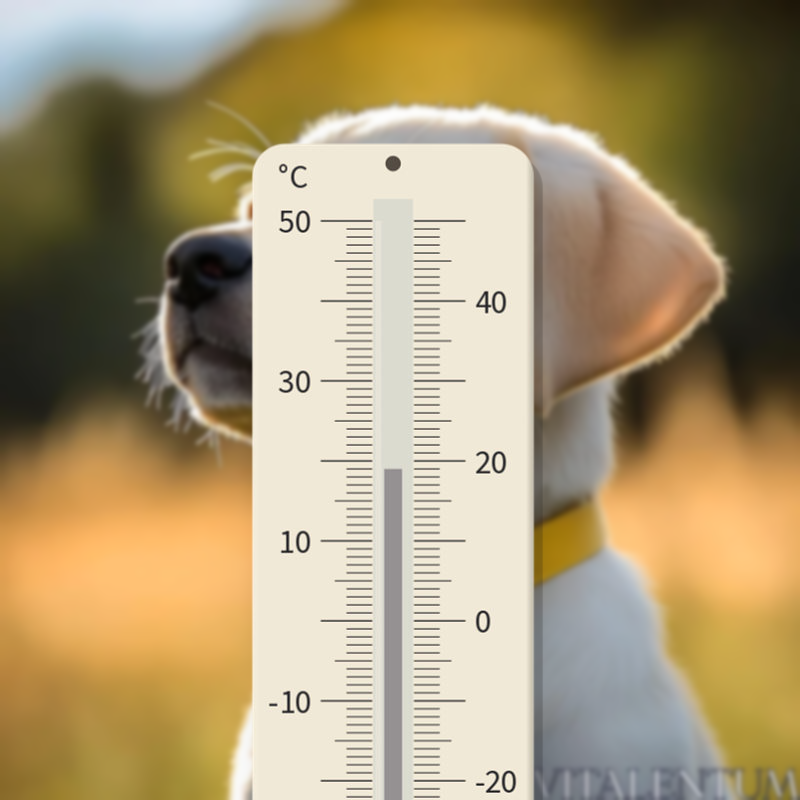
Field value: value=19 unit=°C
